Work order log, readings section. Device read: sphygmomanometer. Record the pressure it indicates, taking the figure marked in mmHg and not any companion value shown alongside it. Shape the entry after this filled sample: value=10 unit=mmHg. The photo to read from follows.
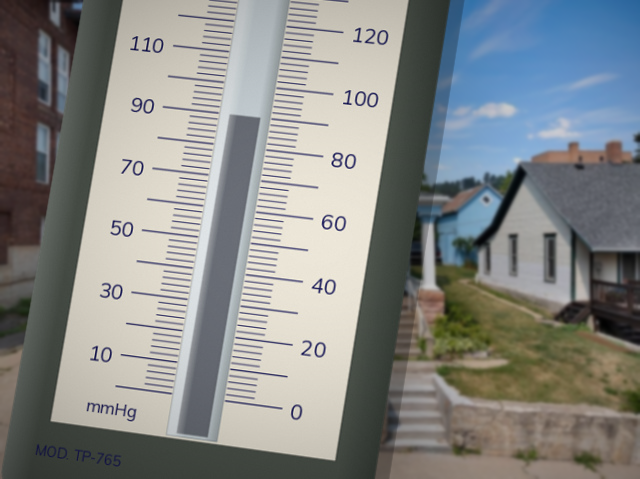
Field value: value=90 unit=mmHg
